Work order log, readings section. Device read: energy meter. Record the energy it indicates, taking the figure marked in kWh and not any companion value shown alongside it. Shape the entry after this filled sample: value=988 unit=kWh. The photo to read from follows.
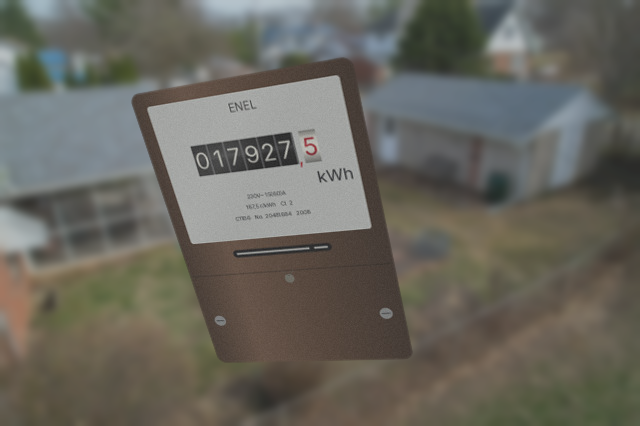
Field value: value=17927.5 unit=kWh
